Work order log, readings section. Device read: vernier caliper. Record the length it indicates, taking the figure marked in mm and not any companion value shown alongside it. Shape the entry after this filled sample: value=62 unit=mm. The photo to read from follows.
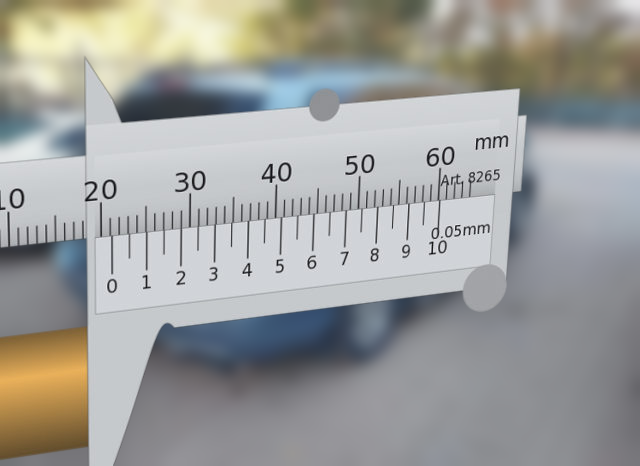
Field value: value=21.2 unit=mm
